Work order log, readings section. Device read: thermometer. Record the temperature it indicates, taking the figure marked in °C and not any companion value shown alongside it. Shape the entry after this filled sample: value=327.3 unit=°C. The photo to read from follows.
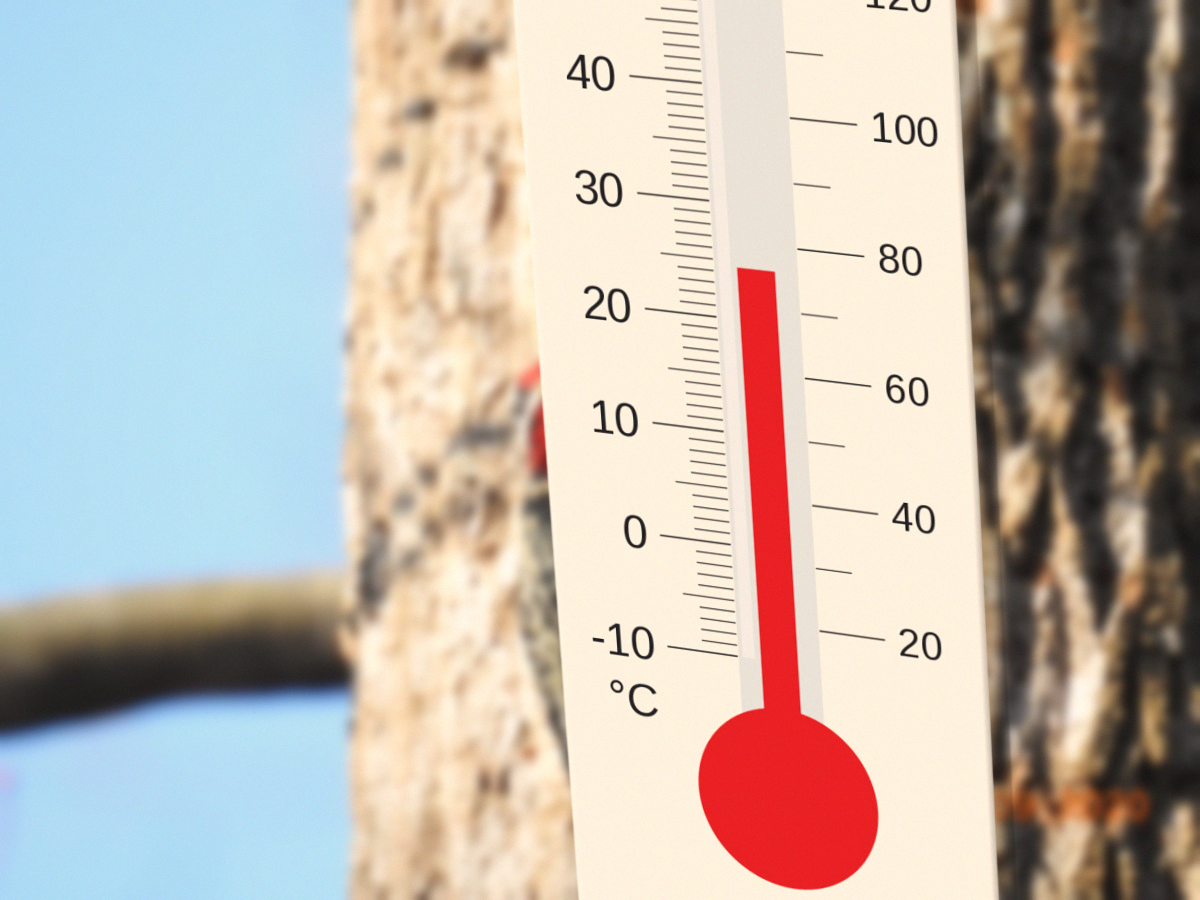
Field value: value=24.5 unit=°C
